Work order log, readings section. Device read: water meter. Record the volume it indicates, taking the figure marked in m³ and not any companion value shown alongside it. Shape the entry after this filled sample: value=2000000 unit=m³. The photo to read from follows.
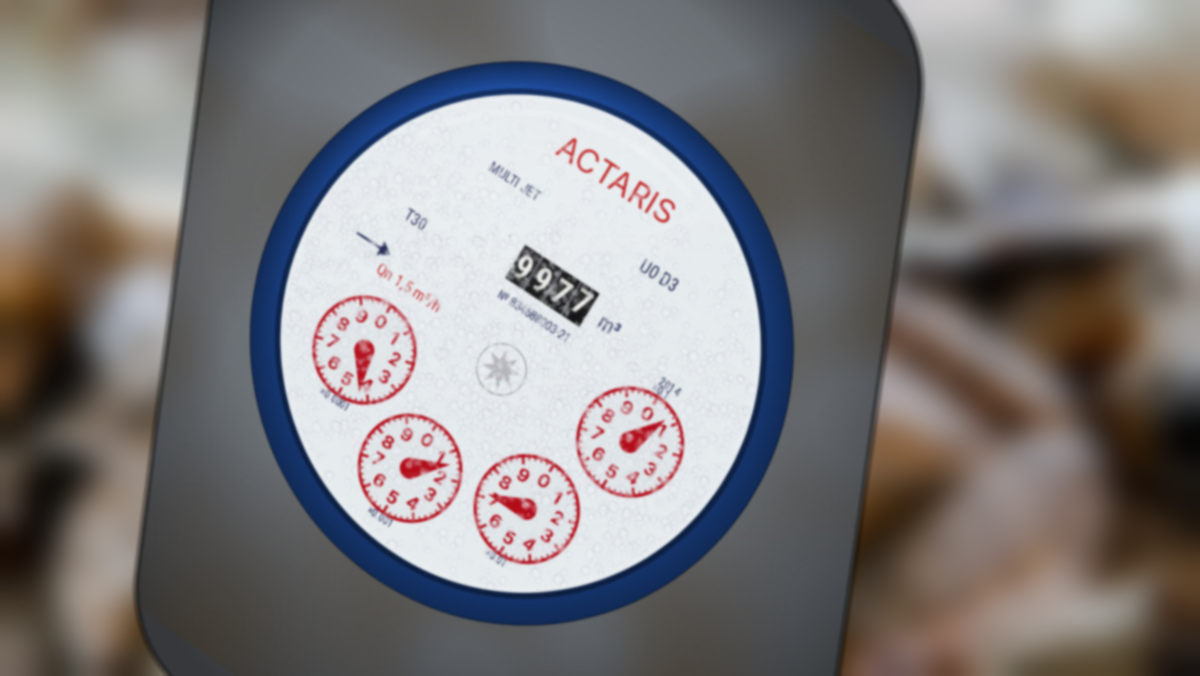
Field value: value=9977.0714 unit=m³
